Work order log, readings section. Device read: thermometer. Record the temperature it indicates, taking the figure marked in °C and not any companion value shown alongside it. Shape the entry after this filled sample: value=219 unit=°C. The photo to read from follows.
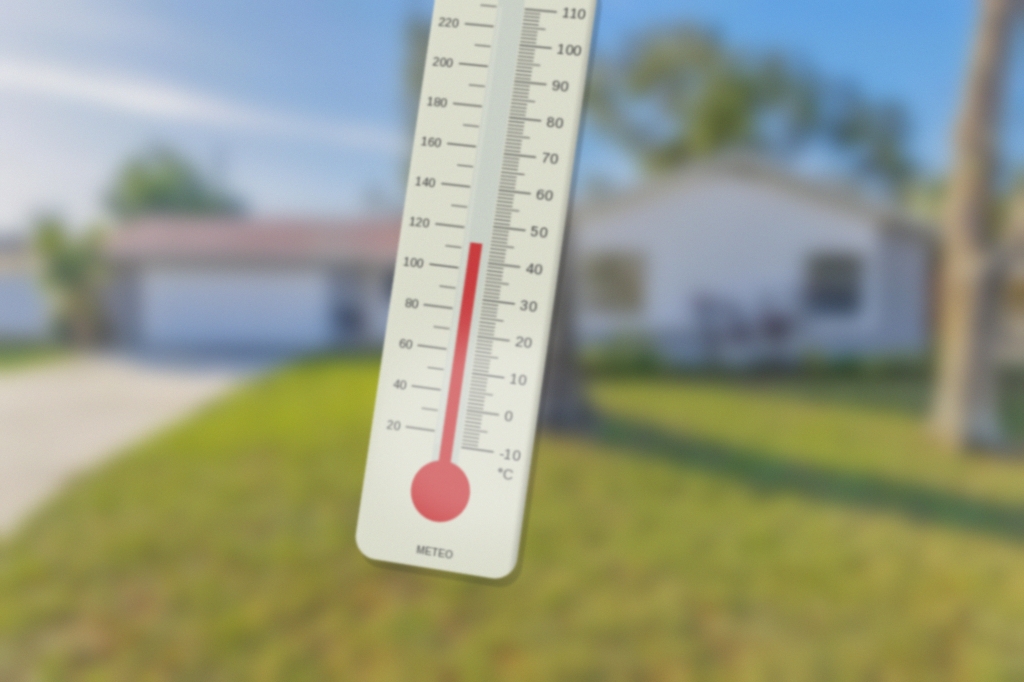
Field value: value=45 unit=°C
